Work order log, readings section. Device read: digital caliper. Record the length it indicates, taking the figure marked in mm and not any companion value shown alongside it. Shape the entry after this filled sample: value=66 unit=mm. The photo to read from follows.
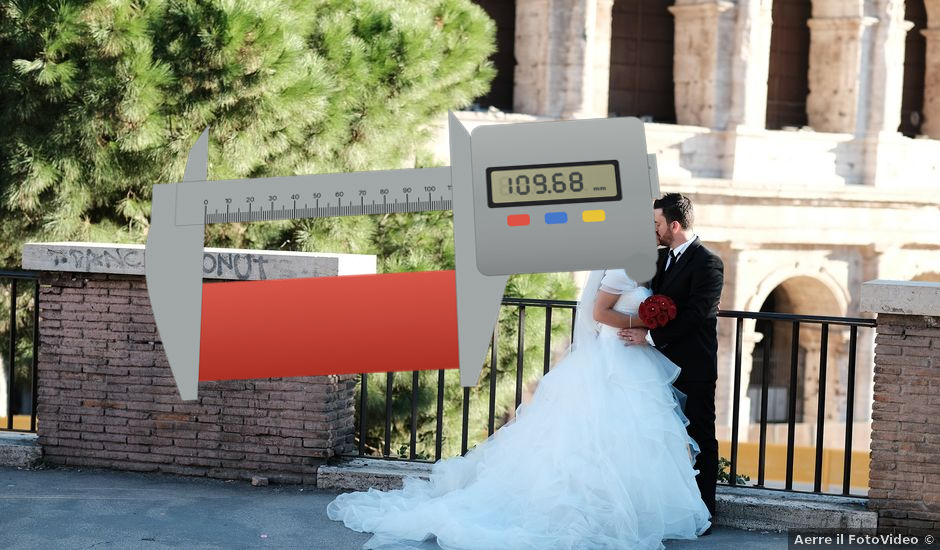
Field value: value=109.68 unit=mm
